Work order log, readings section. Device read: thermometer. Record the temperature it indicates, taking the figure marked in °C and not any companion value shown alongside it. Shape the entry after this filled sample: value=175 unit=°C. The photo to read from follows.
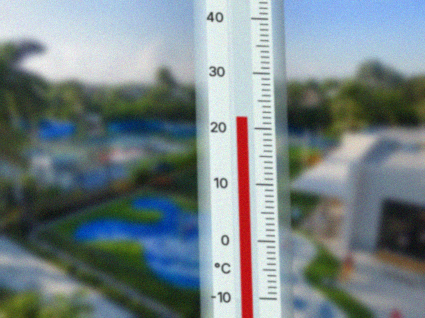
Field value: value=22 unit=°C
